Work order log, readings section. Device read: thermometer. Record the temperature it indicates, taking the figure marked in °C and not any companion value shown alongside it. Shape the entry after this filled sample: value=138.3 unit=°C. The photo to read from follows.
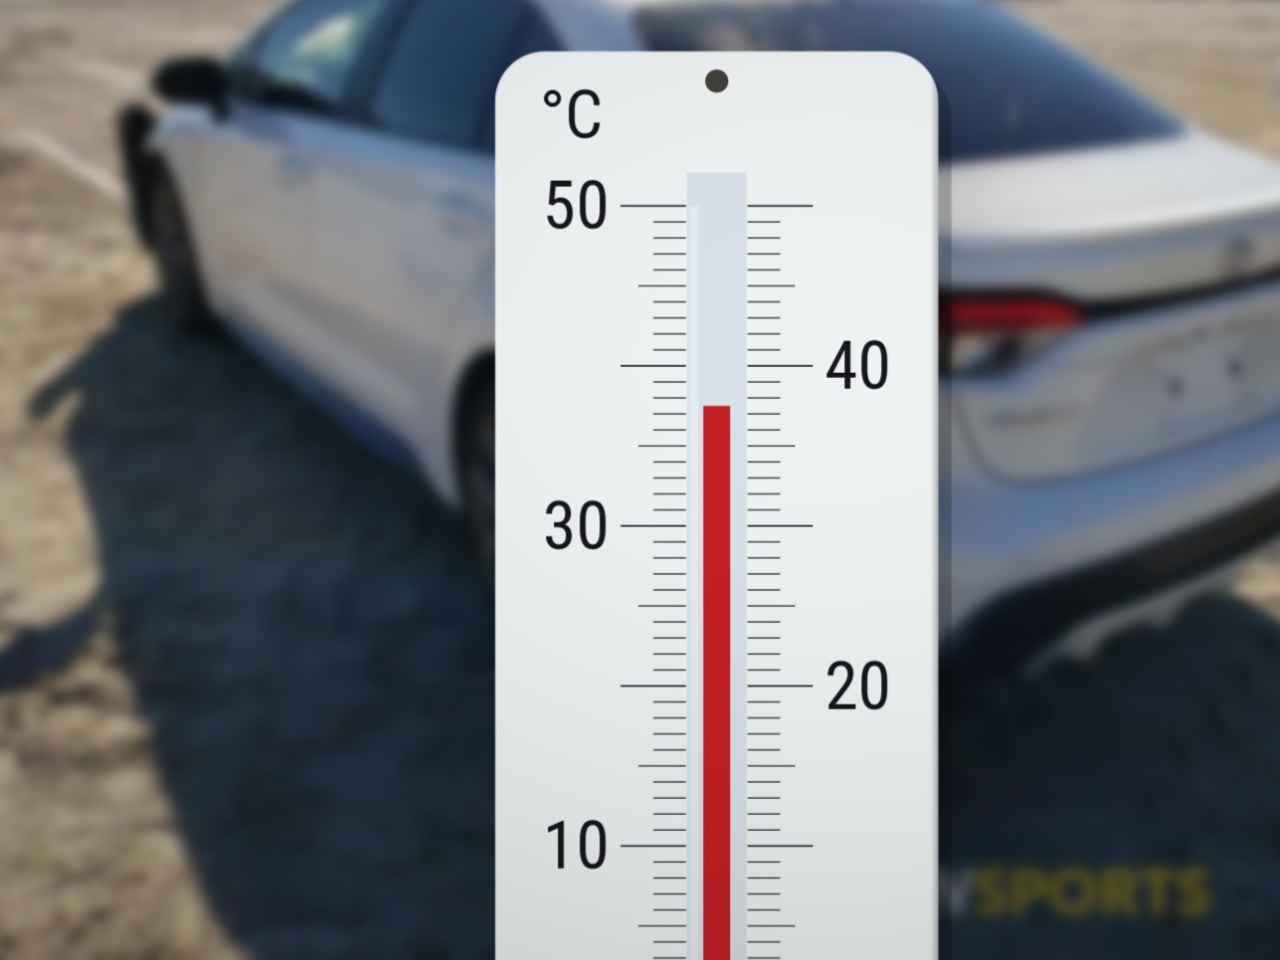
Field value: value=37.5 unit=°C
